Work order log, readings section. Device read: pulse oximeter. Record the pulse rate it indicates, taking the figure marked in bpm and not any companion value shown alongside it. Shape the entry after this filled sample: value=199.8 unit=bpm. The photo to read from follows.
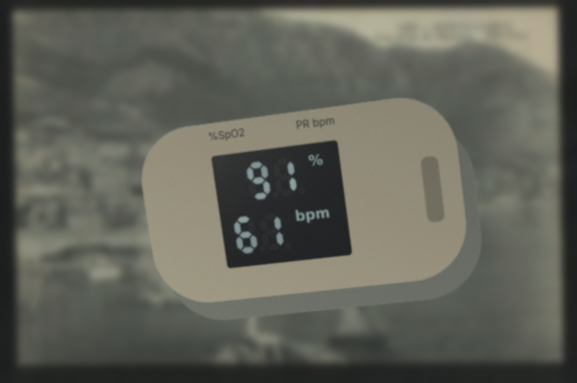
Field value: value=61 unit=bpm
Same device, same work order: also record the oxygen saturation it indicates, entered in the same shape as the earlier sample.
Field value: value=91 unit=%
